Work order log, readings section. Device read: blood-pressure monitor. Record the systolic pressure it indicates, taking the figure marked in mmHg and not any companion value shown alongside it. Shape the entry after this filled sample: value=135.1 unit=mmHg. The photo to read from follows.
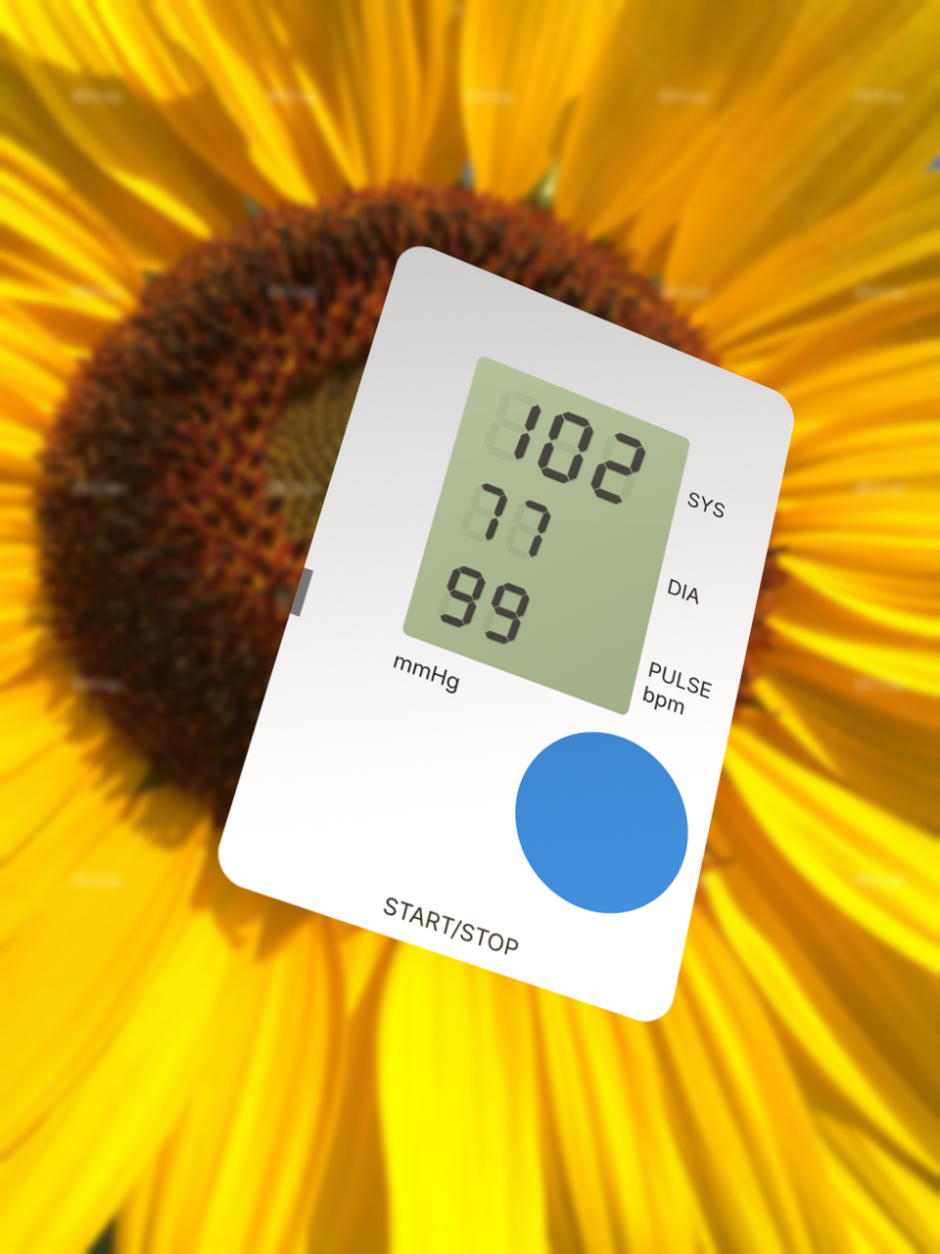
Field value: value=102 unit=mmHg
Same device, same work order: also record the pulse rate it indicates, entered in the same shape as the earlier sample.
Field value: value=99 unit=bpm
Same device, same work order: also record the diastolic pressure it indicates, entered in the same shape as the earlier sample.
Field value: value=77 unit=mmHg
